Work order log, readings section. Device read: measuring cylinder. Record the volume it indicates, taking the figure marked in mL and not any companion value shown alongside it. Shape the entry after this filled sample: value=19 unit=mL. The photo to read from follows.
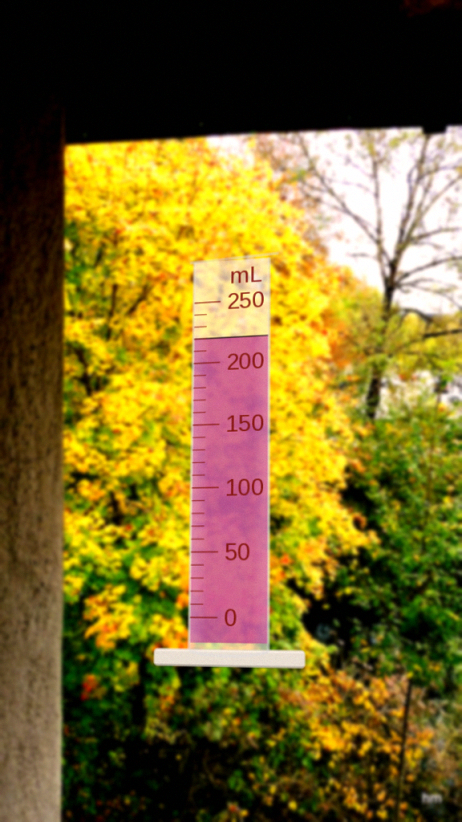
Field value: value=220 unit=mL
